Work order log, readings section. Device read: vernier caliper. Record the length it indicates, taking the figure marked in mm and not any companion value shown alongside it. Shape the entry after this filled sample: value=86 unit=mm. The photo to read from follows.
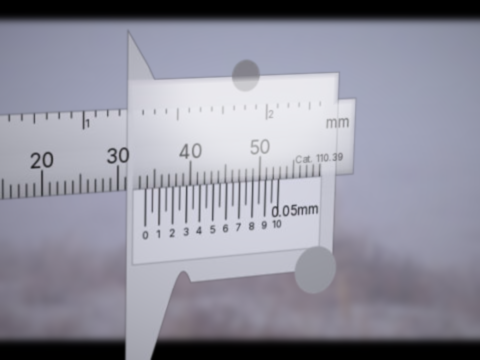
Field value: value=33.8 unit=mm
